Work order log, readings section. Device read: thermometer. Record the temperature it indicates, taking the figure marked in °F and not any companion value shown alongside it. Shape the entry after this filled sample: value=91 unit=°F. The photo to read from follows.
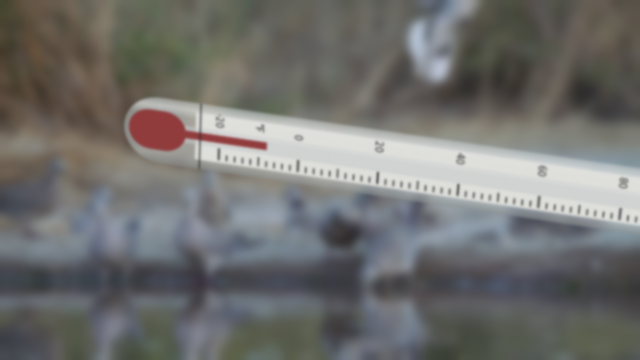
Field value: value=-8 unit=°F
